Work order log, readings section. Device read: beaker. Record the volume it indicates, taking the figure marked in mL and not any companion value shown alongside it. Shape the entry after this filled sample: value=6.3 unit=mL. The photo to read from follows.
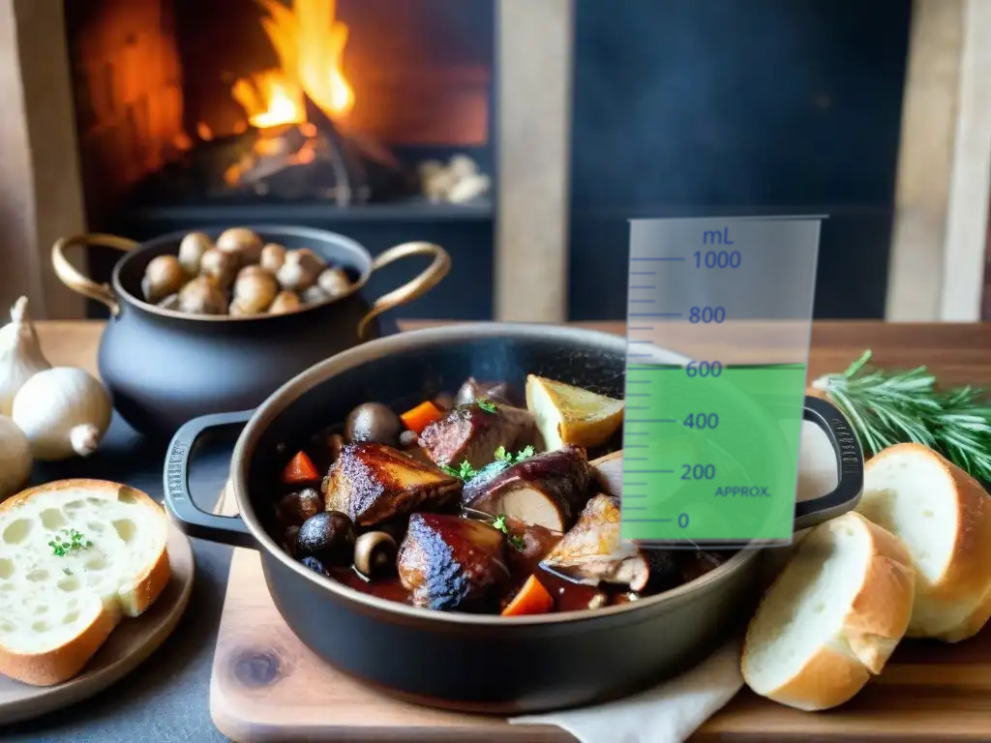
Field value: value=600 unit=mL
